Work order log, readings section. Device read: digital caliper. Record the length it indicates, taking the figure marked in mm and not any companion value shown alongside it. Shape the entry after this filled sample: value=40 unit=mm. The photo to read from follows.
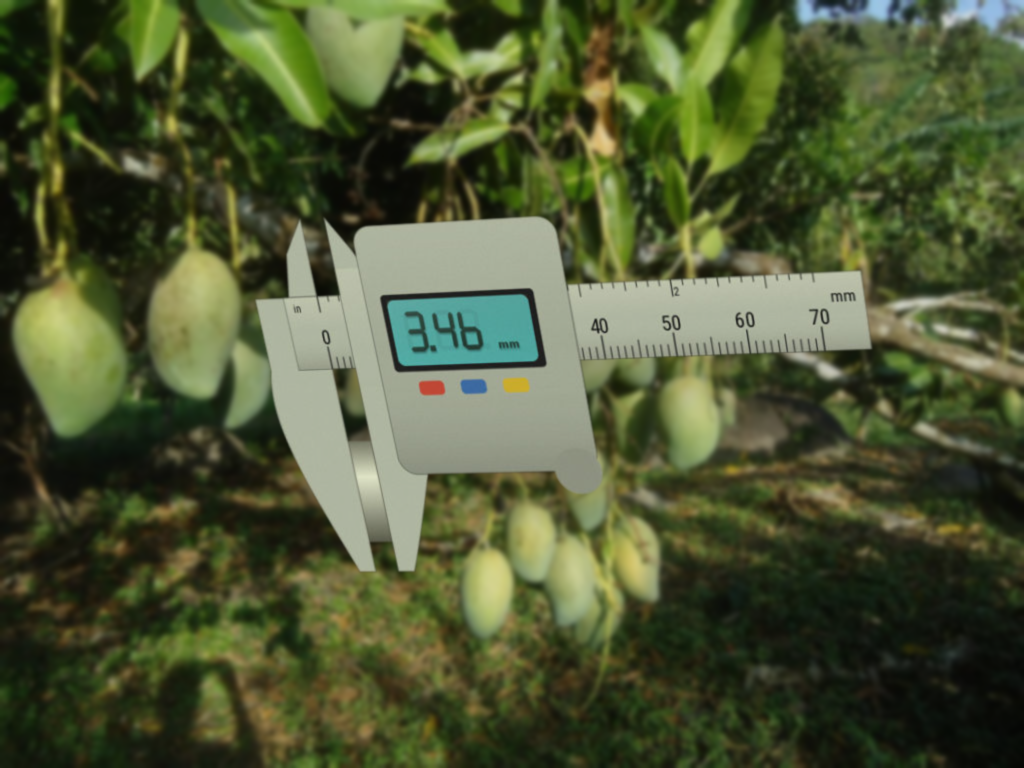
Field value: value=3.46 unit=mm
